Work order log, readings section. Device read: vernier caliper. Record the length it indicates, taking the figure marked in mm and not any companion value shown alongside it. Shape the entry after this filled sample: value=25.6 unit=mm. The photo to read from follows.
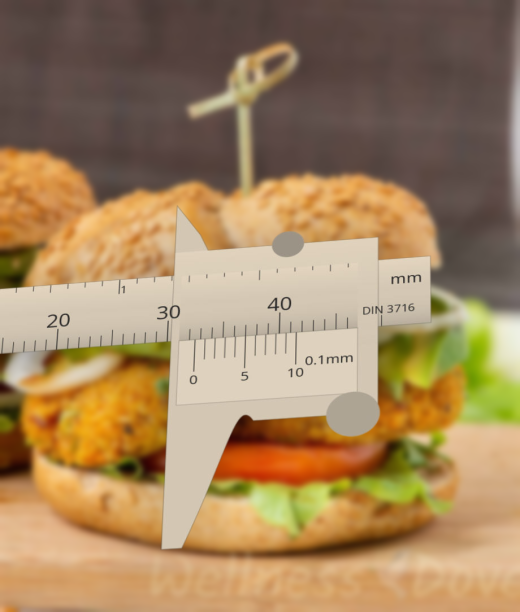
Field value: value=32.5 unit=mm
